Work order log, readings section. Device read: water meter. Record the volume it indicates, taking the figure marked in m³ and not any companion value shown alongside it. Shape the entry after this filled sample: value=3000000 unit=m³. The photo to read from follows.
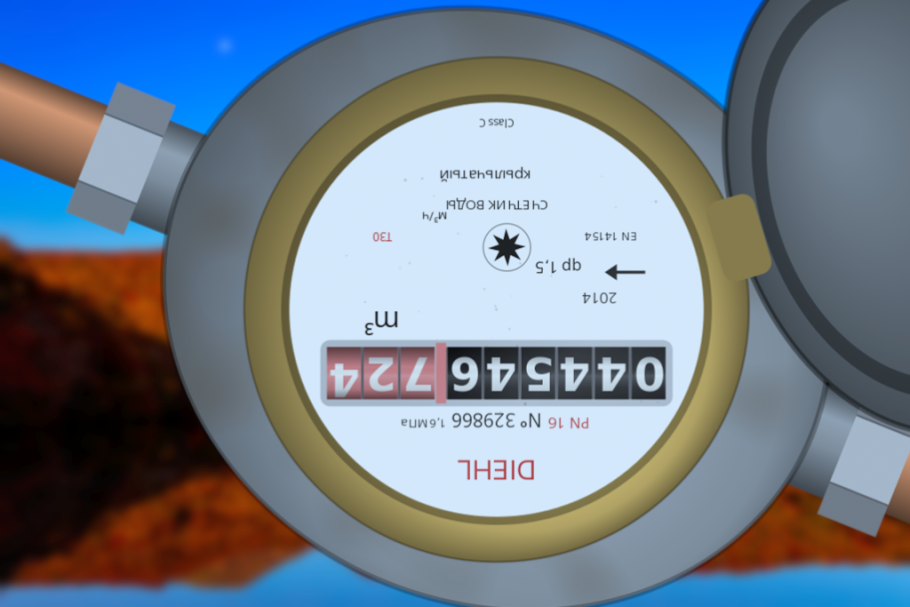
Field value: value=44546.724 unit=m³
